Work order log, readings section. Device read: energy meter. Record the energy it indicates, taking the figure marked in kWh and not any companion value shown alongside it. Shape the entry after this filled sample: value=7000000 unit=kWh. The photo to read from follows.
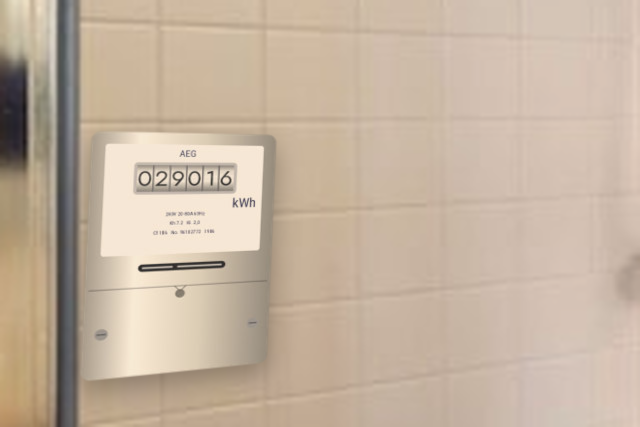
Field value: value=29016 unit=kWh
